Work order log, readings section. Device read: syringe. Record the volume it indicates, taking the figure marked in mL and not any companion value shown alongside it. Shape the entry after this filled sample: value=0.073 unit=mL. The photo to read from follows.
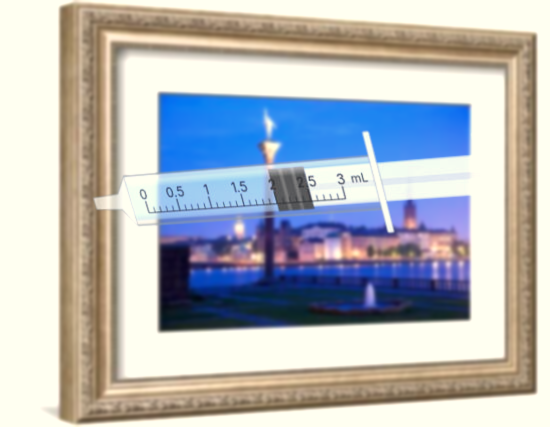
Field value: value=2 unit=mL
